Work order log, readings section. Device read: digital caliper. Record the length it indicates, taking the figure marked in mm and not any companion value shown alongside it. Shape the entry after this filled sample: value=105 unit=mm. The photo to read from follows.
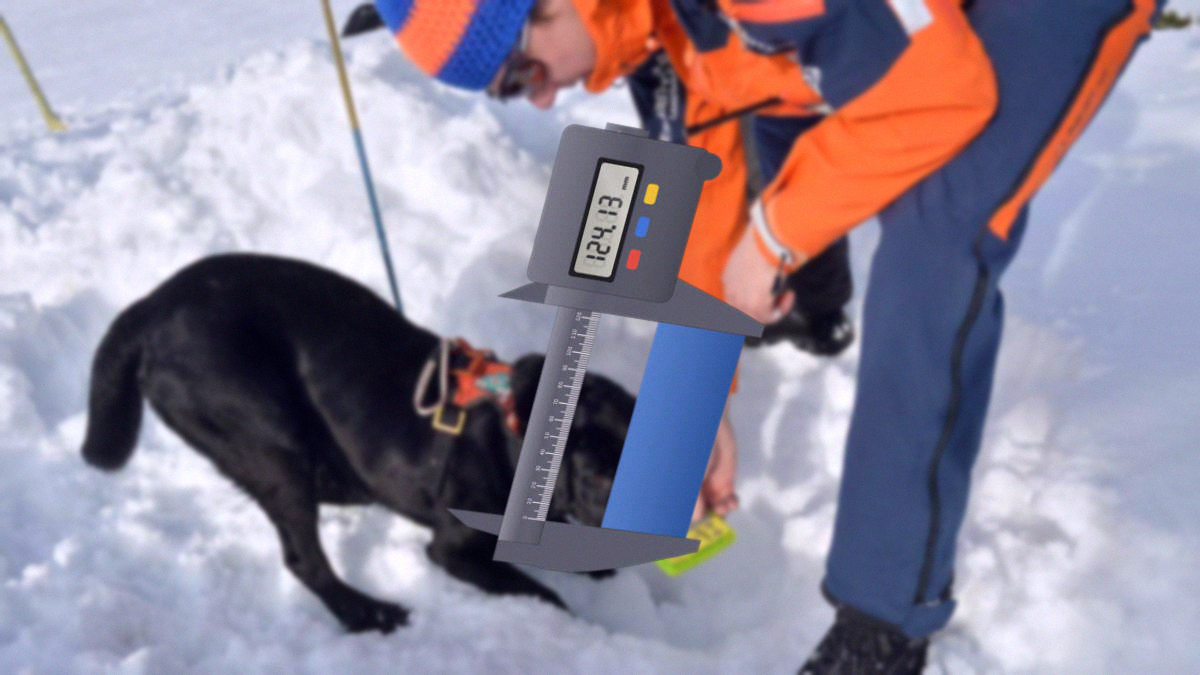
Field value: value=124.13 unit=mm
